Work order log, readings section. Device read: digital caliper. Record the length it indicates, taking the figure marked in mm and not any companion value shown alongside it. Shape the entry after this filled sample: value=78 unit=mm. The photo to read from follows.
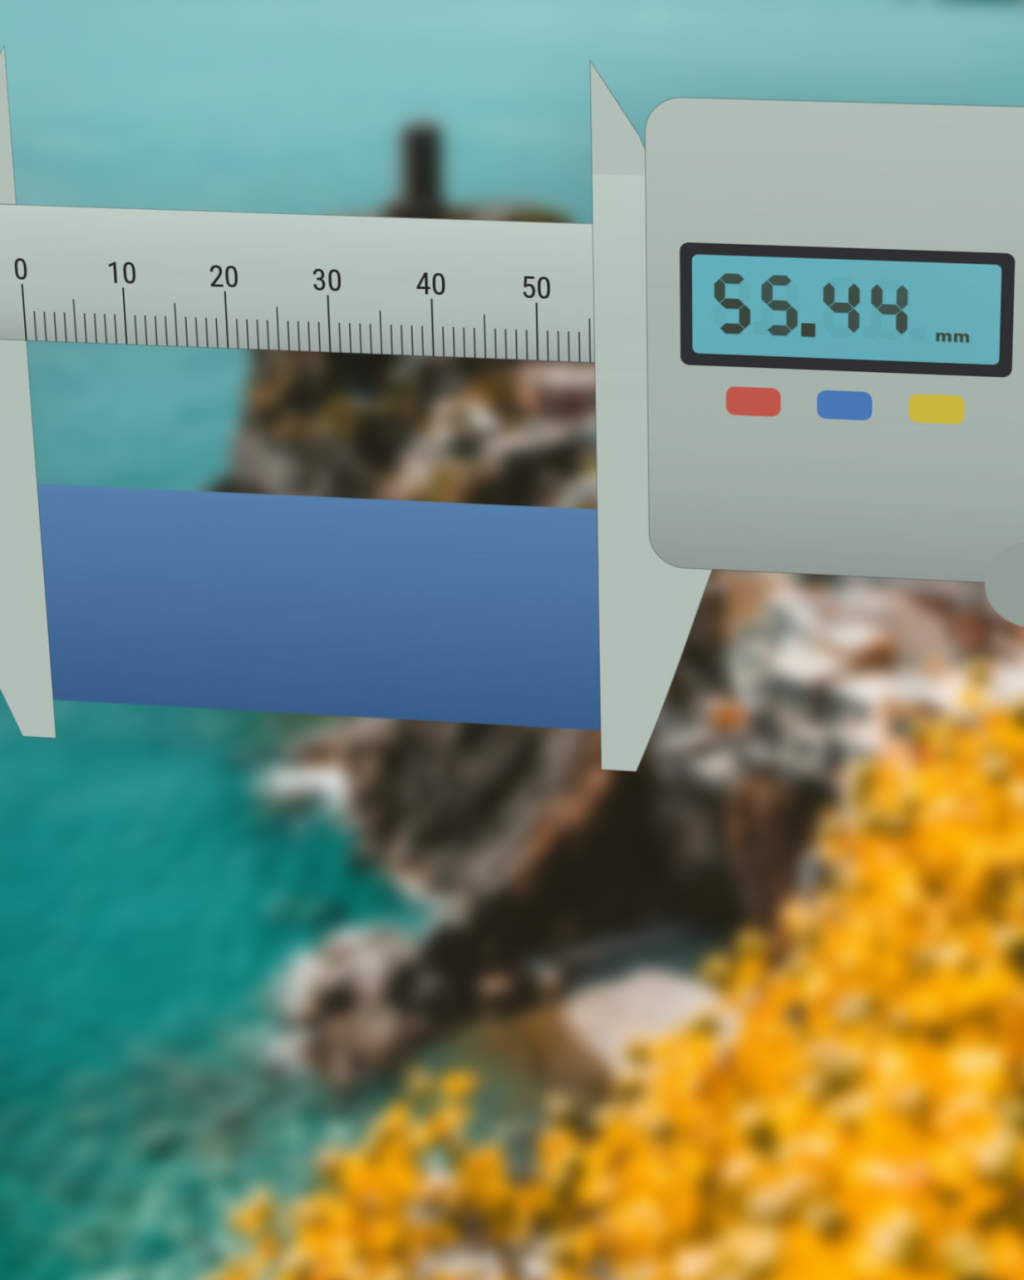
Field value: value=55.44 unit=mm
